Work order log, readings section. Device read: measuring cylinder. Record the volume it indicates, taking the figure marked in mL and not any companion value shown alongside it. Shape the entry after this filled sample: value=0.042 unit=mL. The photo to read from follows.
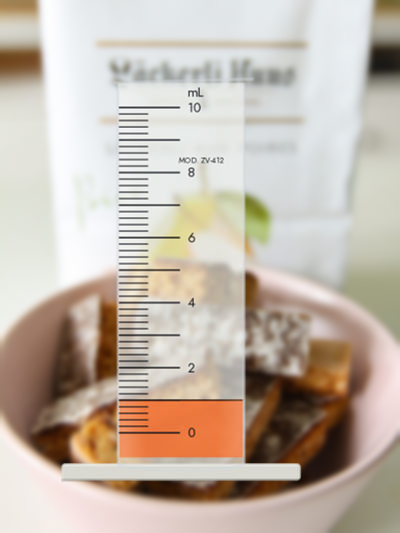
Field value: value=1 unit=mL
